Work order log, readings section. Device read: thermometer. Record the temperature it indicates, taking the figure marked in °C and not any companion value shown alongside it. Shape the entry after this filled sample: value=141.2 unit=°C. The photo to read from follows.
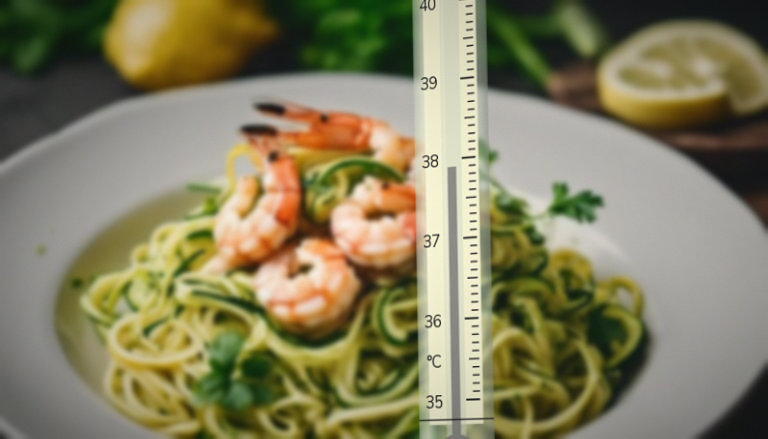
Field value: value=37.9 unit=°C
